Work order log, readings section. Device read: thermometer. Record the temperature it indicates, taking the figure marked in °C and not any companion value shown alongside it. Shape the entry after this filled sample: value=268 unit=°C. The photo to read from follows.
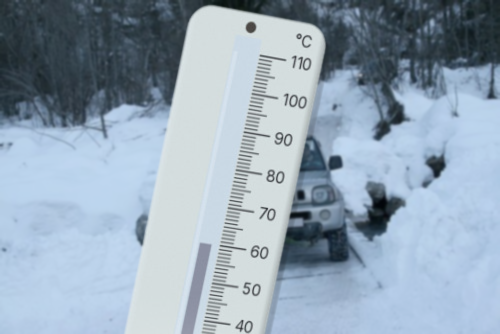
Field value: value=60 unit=°C
